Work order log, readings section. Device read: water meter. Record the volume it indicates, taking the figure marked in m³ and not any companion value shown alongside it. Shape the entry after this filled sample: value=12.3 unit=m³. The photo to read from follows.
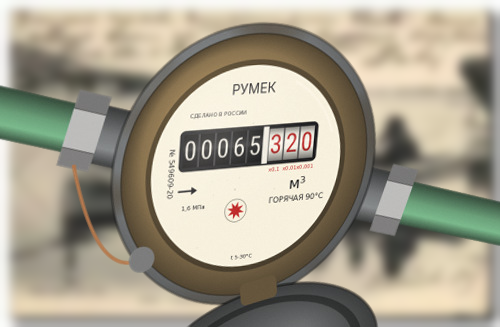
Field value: value=65.320 unit=m³
